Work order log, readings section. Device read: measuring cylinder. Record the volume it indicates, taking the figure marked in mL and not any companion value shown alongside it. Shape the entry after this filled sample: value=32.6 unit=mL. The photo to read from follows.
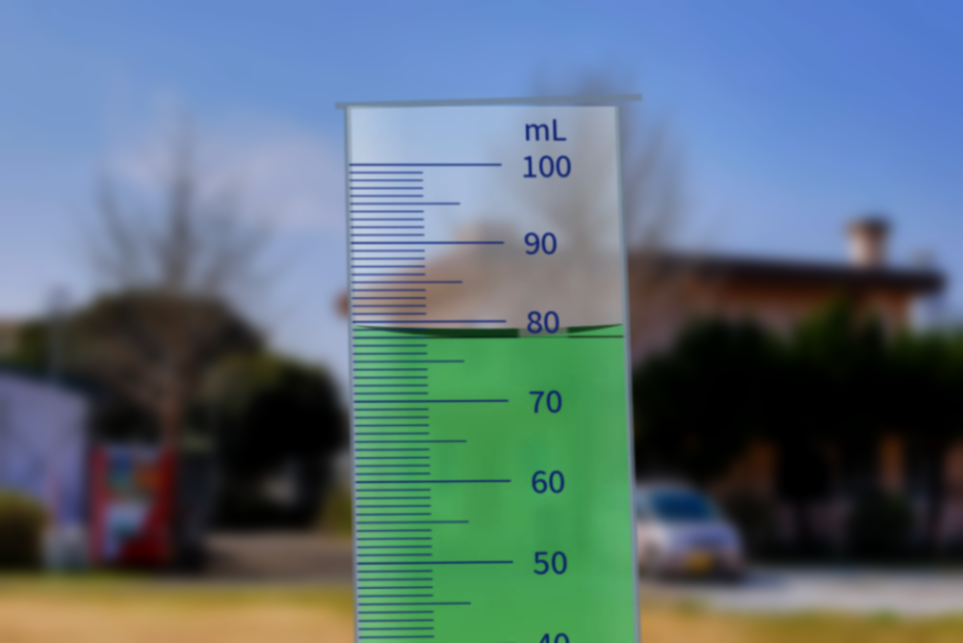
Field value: value=78 unit=mL
